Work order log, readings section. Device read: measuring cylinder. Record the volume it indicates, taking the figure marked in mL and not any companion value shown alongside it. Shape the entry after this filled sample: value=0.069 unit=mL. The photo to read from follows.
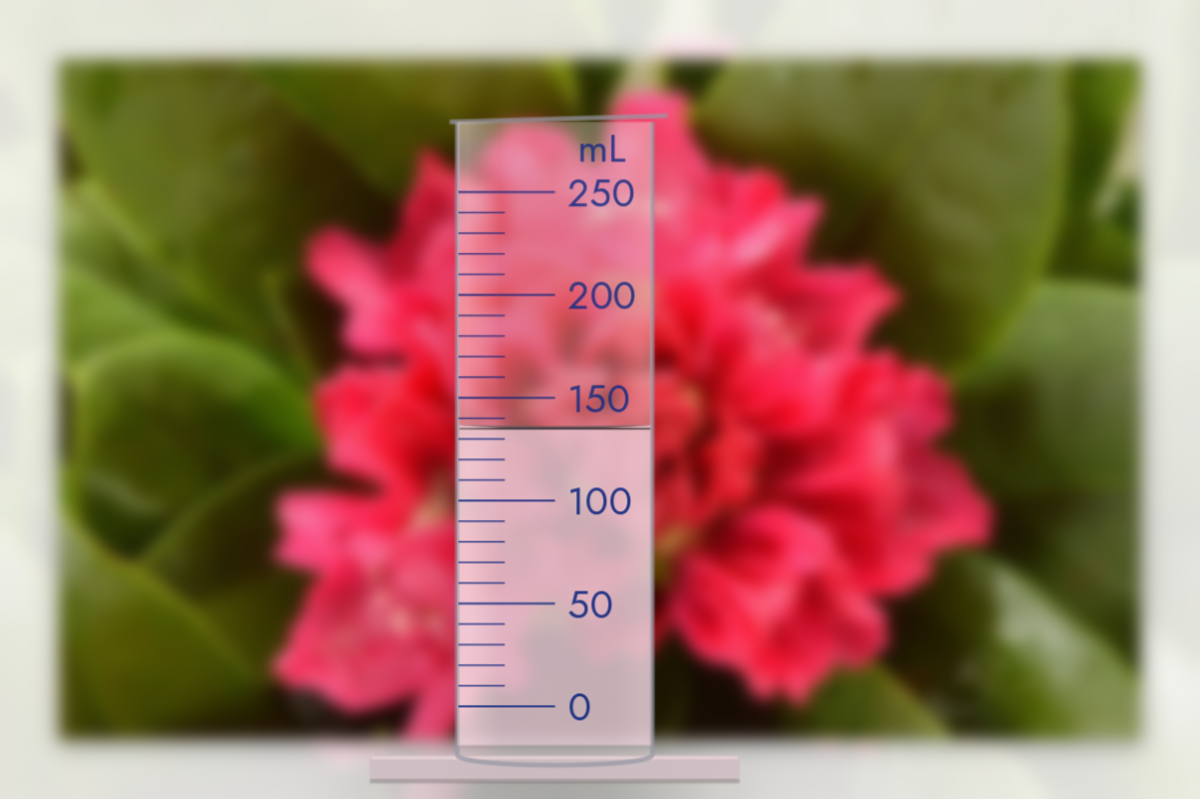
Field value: value=135 unit=mL
